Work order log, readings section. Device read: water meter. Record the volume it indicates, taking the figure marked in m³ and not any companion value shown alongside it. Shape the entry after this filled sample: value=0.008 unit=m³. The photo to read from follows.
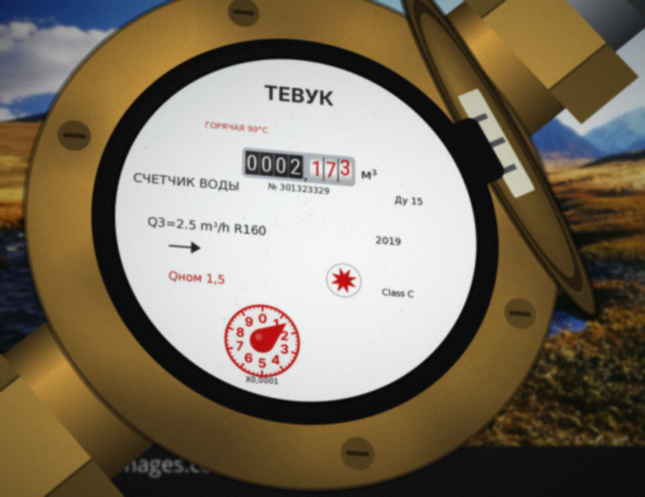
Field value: value=2.1731 unit=m³
